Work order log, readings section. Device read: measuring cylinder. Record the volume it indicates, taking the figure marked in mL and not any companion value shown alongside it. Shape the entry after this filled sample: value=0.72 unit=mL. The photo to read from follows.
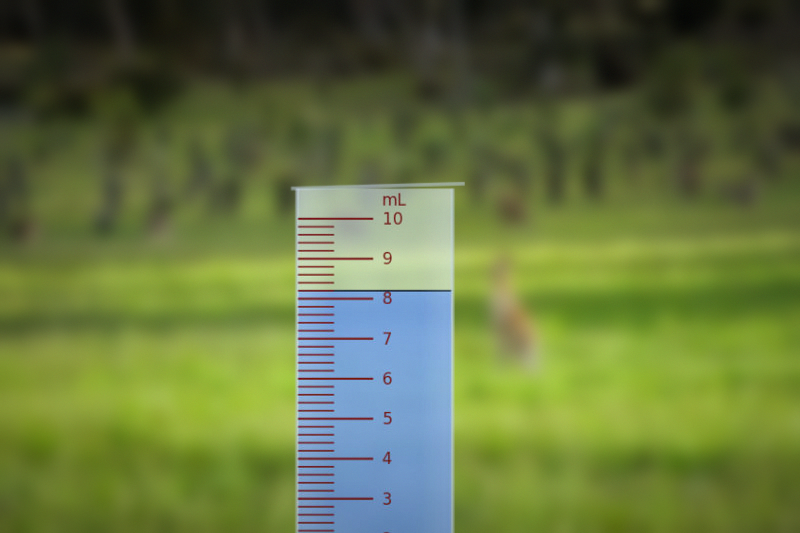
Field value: value=8.2 unit=mL
